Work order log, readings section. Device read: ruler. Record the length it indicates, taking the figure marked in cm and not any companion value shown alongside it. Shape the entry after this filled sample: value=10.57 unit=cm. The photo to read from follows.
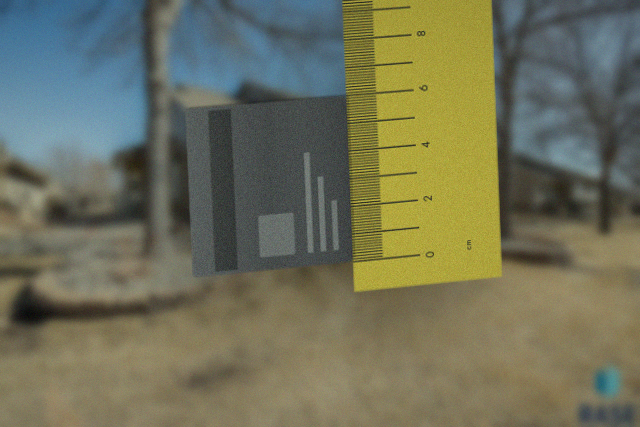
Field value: value=6 unit=cm
